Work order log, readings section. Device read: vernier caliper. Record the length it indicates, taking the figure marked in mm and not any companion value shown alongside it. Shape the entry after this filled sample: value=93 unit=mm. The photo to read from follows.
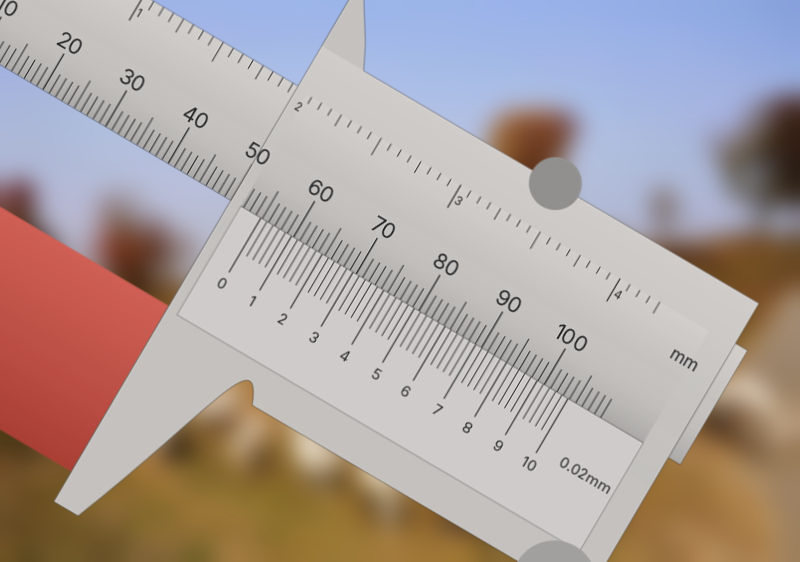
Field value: value=54.8 unit=mm
